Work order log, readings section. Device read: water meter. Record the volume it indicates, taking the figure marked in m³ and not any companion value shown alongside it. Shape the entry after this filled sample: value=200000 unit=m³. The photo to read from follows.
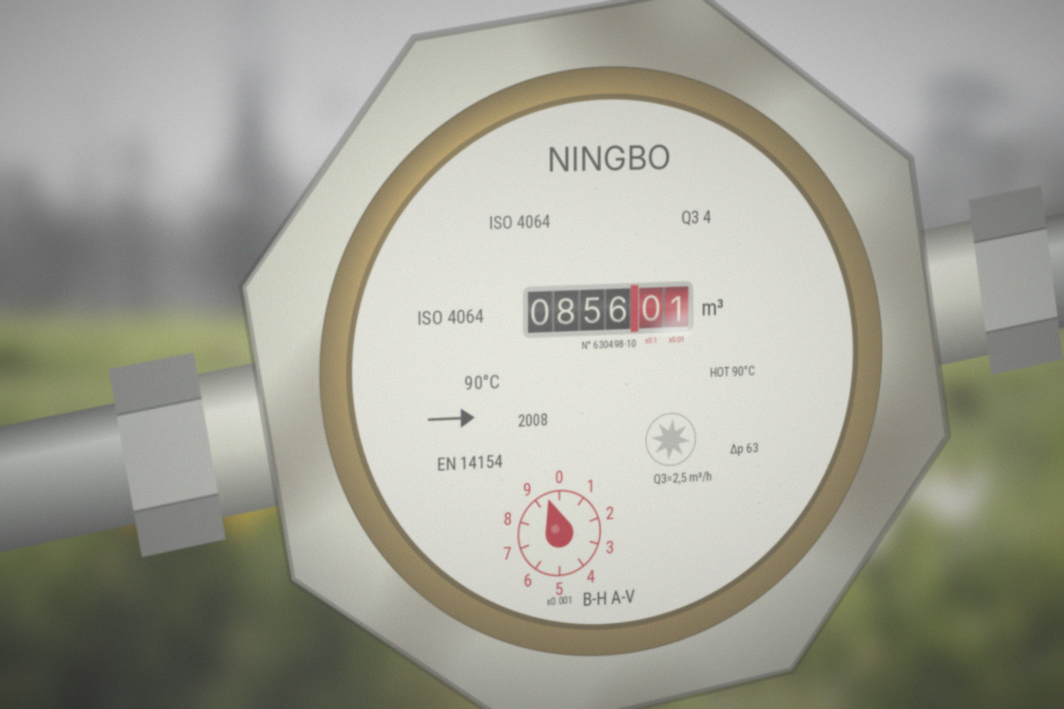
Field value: value=856.009 unit=m³
